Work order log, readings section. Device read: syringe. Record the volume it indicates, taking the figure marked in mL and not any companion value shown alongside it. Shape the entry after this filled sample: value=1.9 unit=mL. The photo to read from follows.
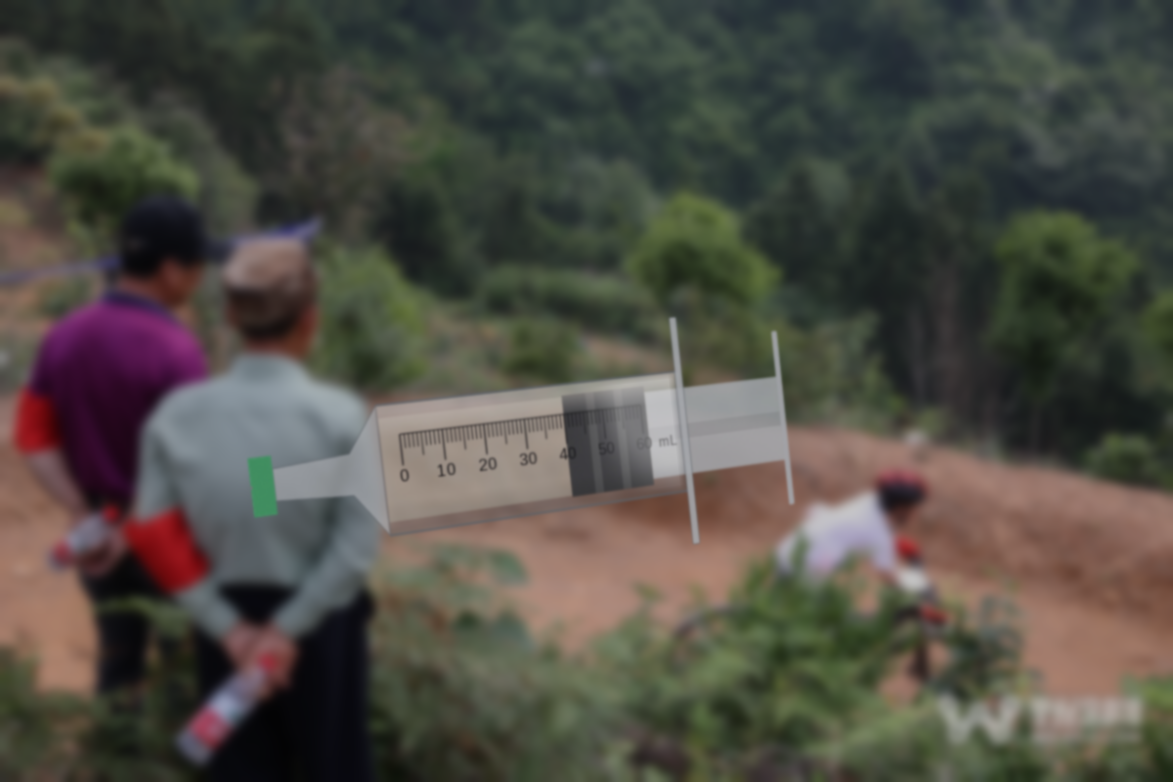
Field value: value=40 unit=mL
